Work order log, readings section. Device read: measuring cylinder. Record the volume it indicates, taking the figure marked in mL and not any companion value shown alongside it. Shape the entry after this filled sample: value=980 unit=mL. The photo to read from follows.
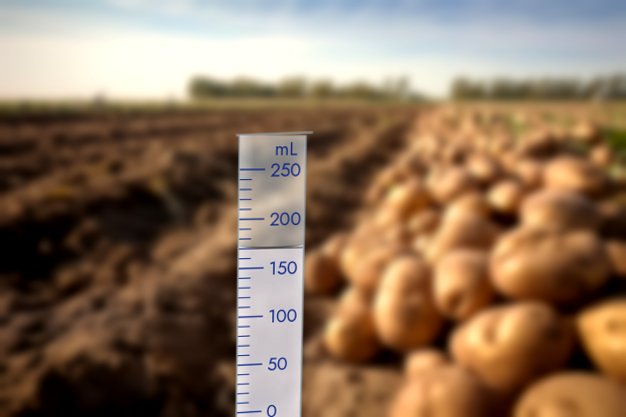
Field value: value=170 unit=mL
